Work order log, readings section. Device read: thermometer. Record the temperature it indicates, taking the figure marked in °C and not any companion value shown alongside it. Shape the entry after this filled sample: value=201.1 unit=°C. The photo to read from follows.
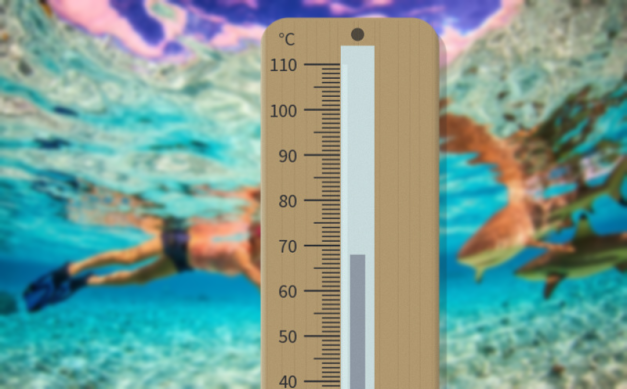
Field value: value=68 unit=°C
